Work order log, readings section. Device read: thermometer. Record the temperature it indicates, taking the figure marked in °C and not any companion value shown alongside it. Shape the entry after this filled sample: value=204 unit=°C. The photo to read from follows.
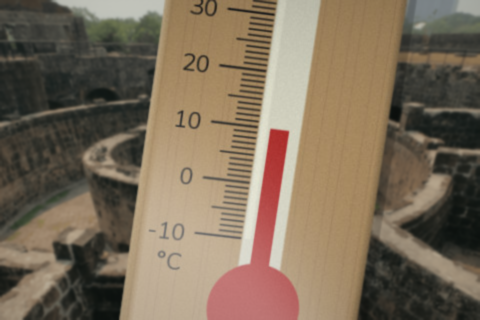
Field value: value=10 unit=°C
